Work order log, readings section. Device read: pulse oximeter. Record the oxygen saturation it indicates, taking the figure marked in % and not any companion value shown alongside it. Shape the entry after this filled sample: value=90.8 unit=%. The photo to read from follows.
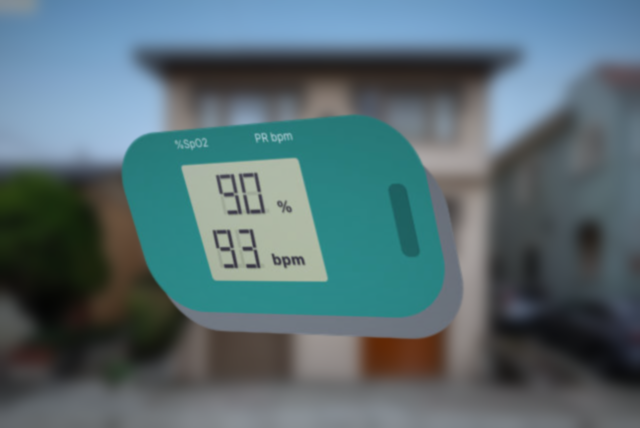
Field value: value=90 unit=%
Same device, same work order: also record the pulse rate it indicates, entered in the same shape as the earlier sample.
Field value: value=93 unit=bpm
